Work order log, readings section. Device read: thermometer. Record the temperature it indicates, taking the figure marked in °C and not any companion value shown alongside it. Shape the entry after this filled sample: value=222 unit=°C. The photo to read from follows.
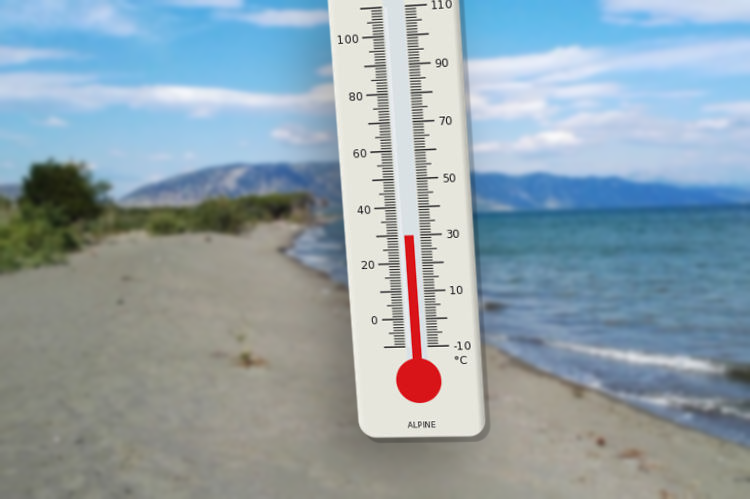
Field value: value=30 unit=°C
